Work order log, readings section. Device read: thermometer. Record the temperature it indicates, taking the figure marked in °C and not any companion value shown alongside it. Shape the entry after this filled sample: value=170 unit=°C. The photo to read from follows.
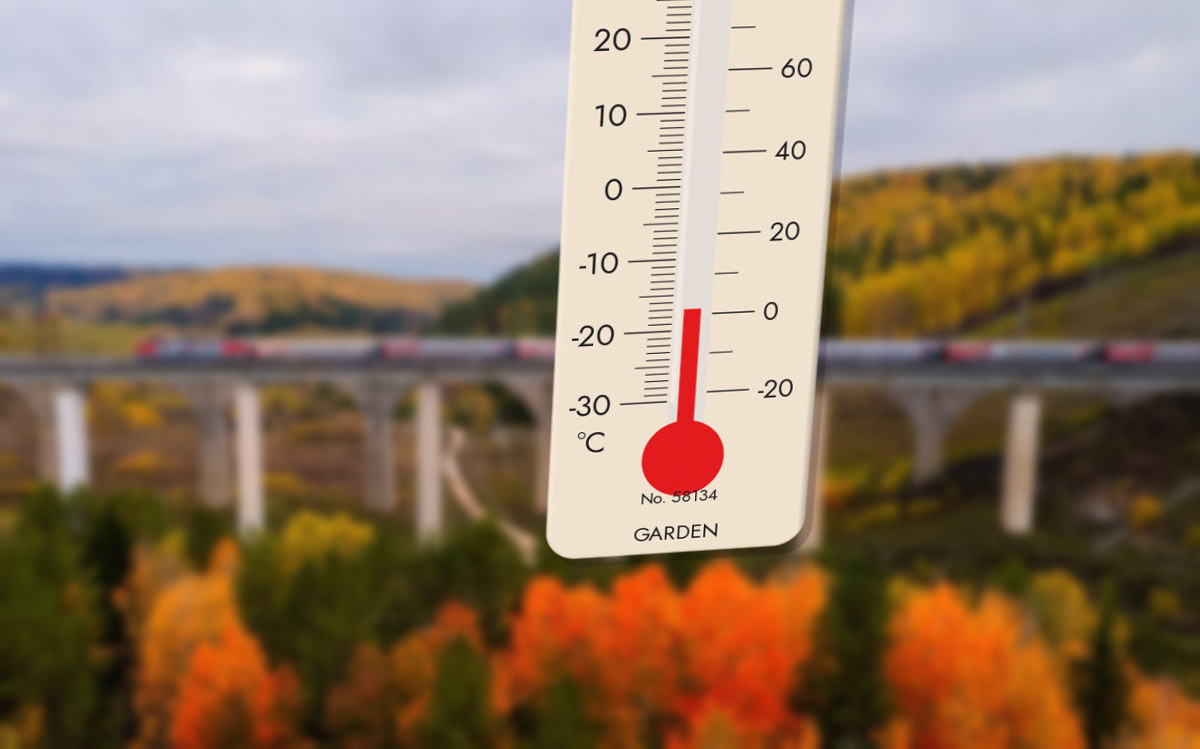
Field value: value=-17 unit=°C
